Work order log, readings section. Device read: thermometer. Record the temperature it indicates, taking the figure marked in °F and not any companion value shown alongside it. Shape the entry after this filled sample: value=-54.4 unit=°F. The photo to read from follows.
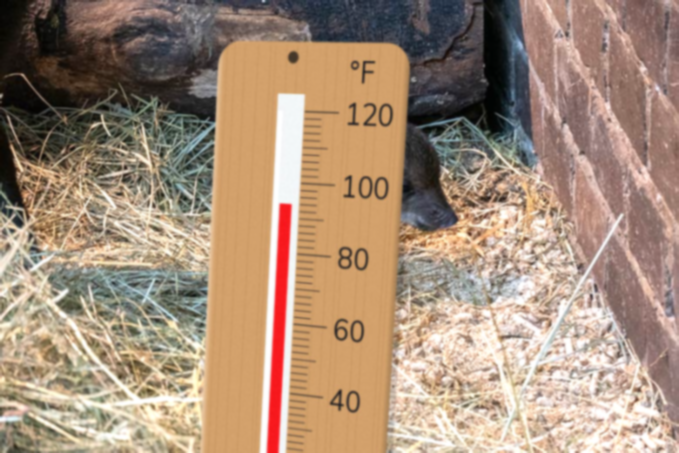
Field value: value=94 unit=°F
